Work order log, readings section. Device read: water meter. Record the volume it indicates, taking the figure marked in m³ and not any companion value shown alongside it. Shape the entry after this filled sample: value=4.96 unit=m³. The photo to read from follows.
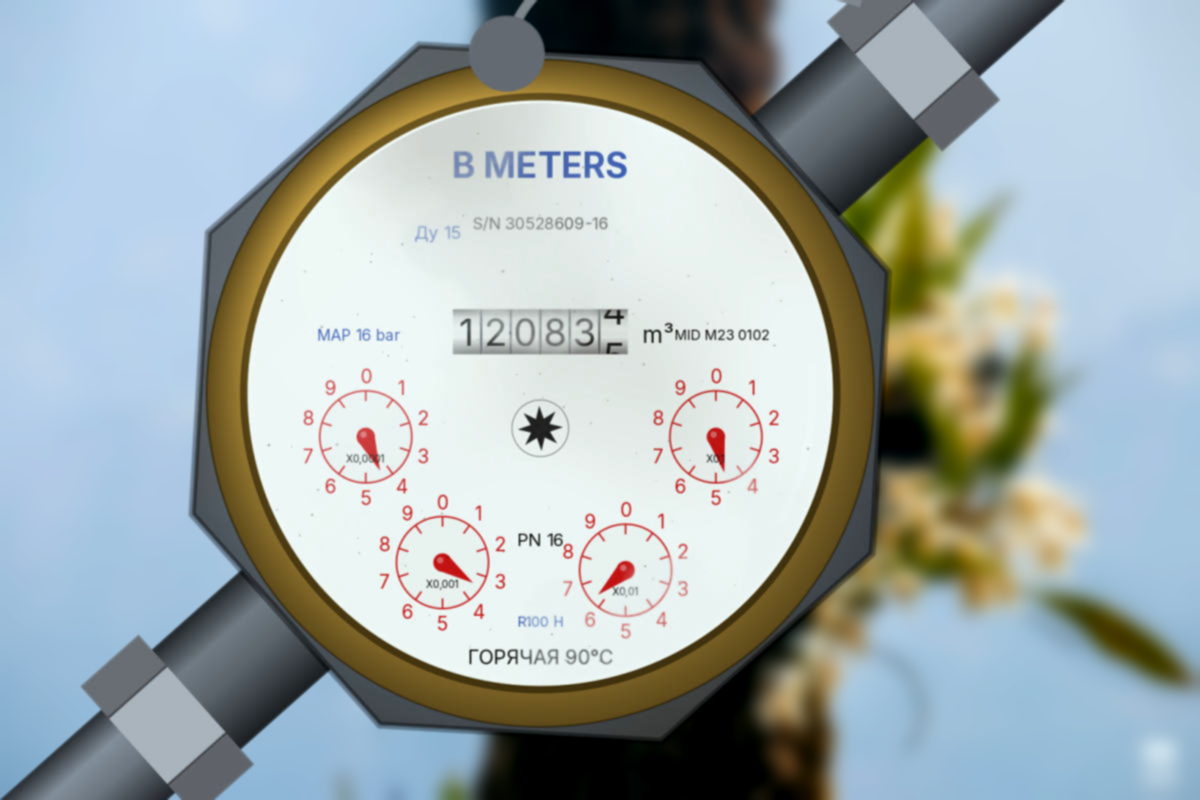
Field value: value=120834.4634 unit=m³
